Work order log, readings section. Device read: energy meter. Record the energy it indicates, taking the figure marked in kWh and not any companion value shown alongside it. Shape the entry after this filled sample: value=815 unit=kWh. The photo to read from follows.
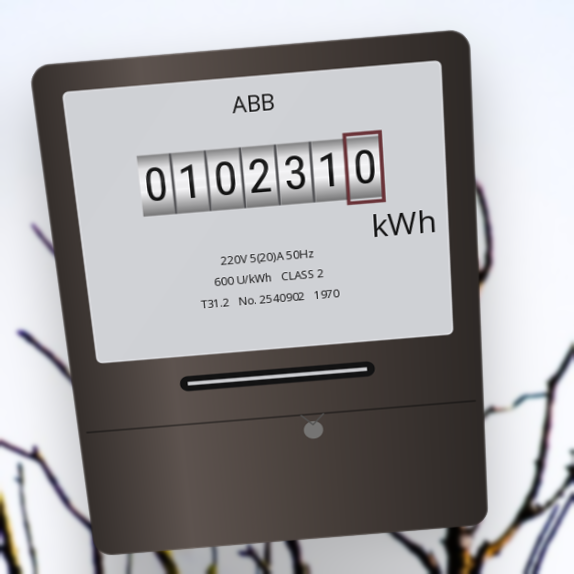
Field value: value=10231.0 unit=kWh
